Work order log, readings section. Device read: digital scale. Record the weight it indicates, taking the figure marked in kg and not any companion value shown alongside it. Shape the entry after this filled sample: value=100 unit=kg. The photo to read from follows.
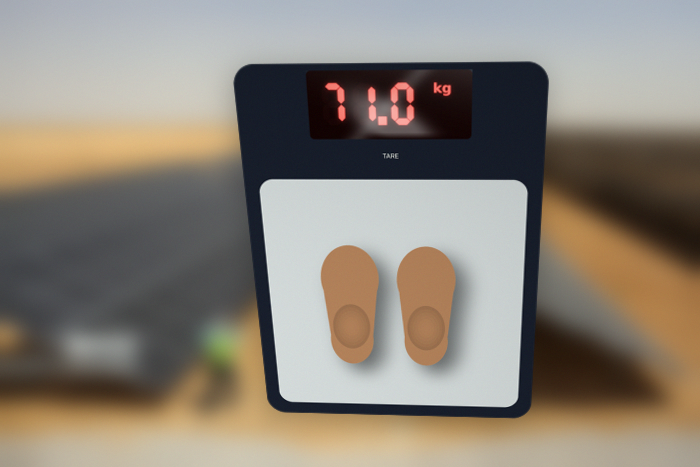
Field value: value=71.0 unit=kg
